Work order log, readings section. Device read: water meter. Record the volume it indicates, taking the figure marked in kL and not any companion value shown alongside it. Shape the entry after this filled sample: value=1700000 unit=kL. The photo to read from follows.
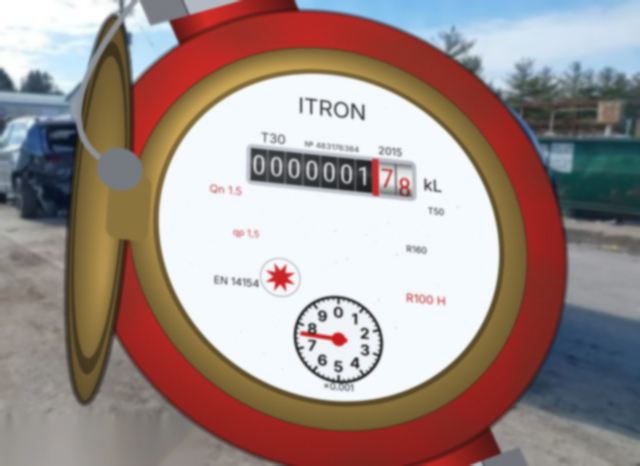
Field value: value=1.777 unit=kL
